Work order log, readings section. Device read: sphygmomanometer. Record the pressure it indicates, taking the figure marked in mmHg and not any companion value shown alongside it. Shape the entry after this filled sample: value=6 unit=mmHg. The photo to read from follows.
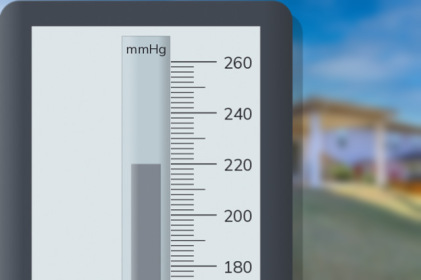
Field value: value=220 unit=mmHg
